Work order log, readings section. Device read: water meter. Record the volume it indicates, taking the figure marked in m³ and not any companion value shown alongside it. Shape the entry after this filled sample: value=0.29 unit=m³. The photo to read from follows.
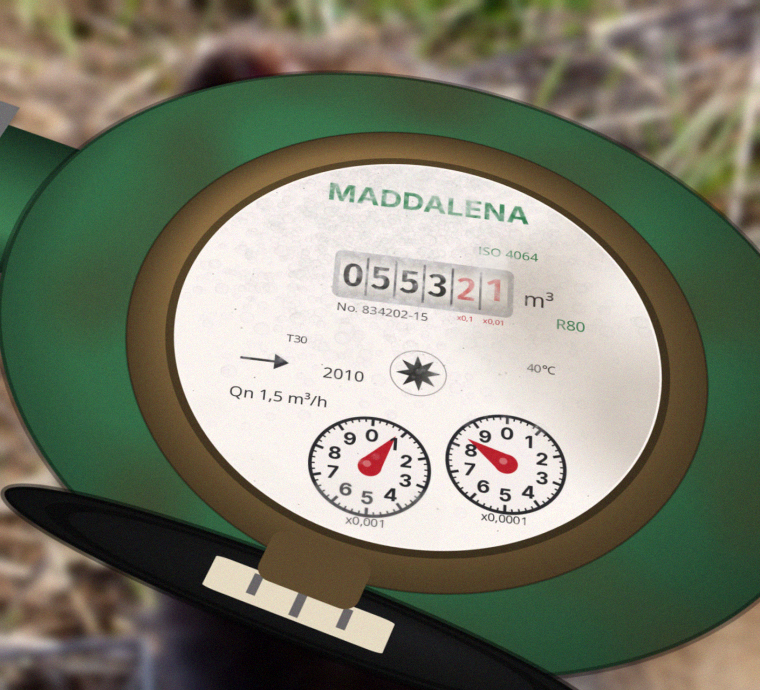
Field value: value=553.2108 unit=m³
